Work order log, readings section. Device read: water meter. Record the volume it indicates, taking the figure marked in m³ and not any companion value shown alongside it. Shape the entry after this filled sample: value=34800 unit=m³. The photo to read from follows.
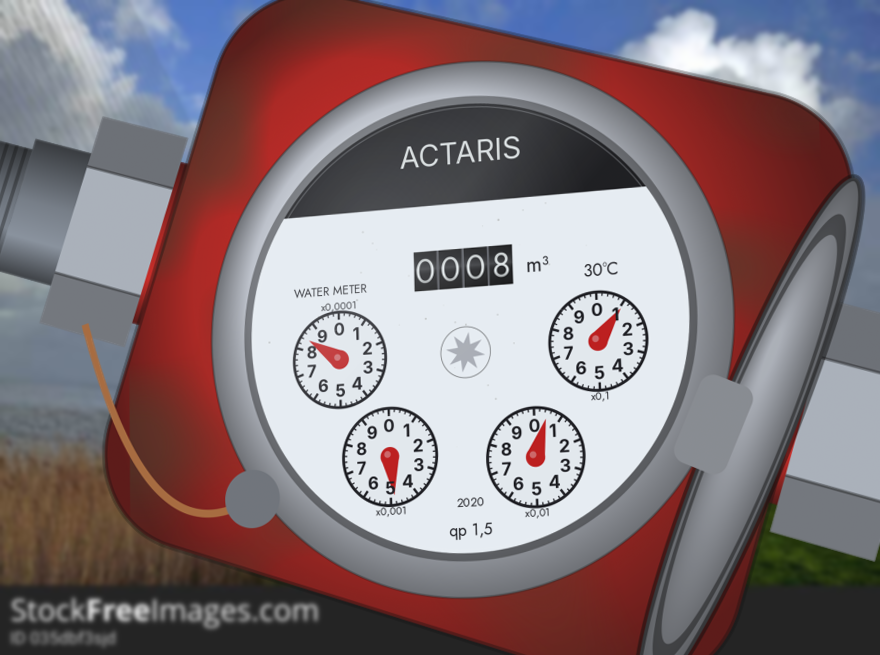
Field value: value=8.1048 unit=m³
